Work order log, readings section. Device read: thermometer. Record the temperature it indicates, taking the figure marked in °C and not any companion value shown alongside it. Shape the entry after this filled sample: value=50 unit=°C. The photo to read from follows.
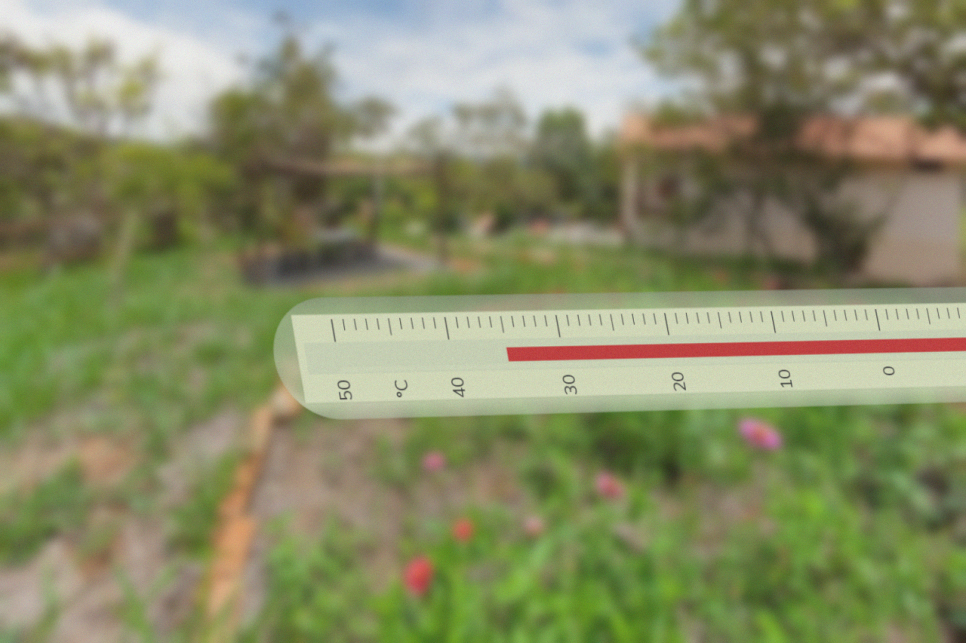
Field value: value=35 unit=°C
